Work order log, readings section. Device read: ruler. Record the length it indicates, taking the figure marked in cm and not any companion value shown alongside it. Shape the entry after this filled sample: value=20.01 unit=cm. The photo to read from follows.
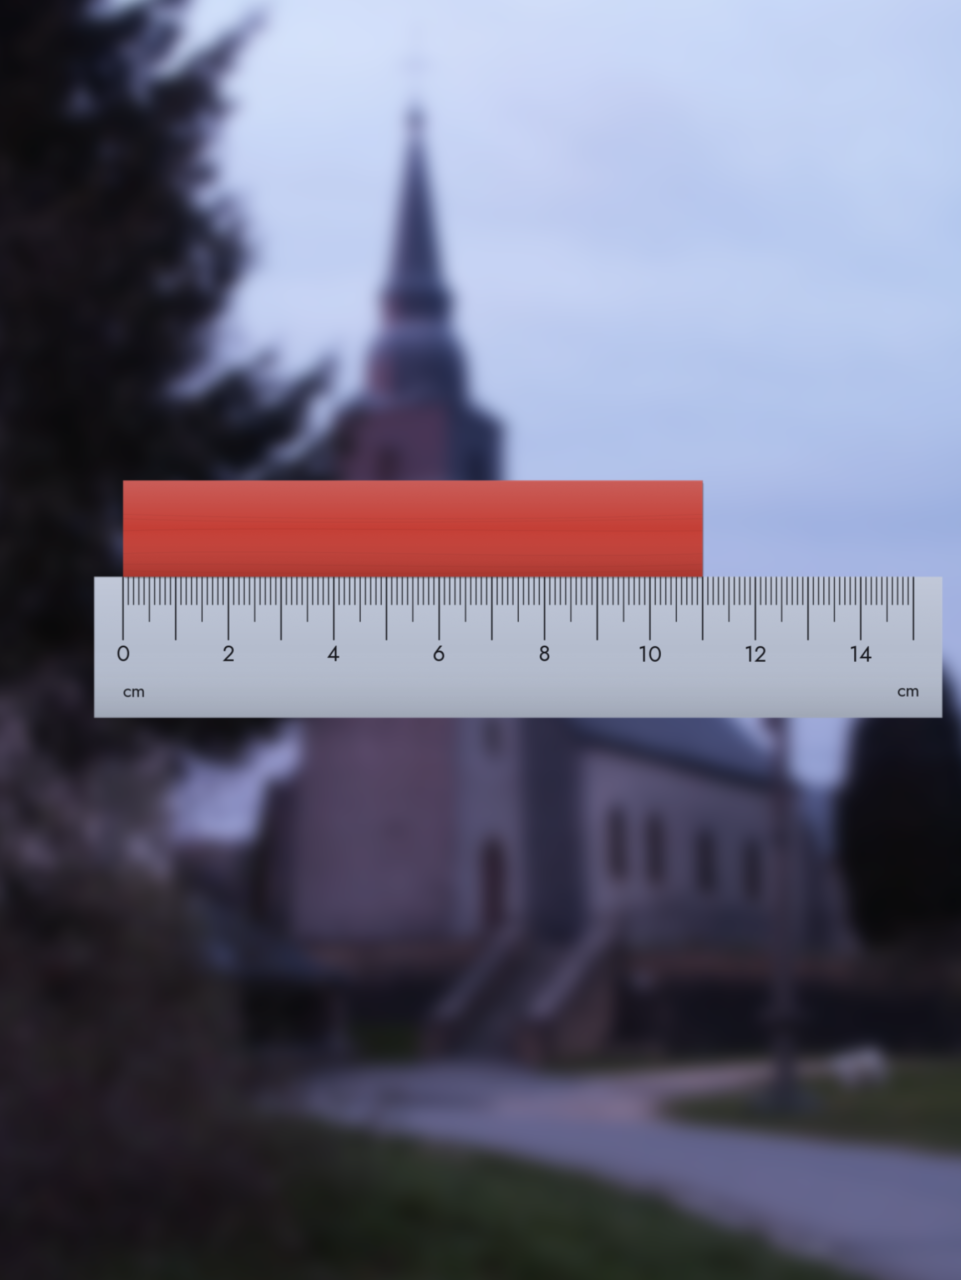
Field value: value=11 unit=cm
